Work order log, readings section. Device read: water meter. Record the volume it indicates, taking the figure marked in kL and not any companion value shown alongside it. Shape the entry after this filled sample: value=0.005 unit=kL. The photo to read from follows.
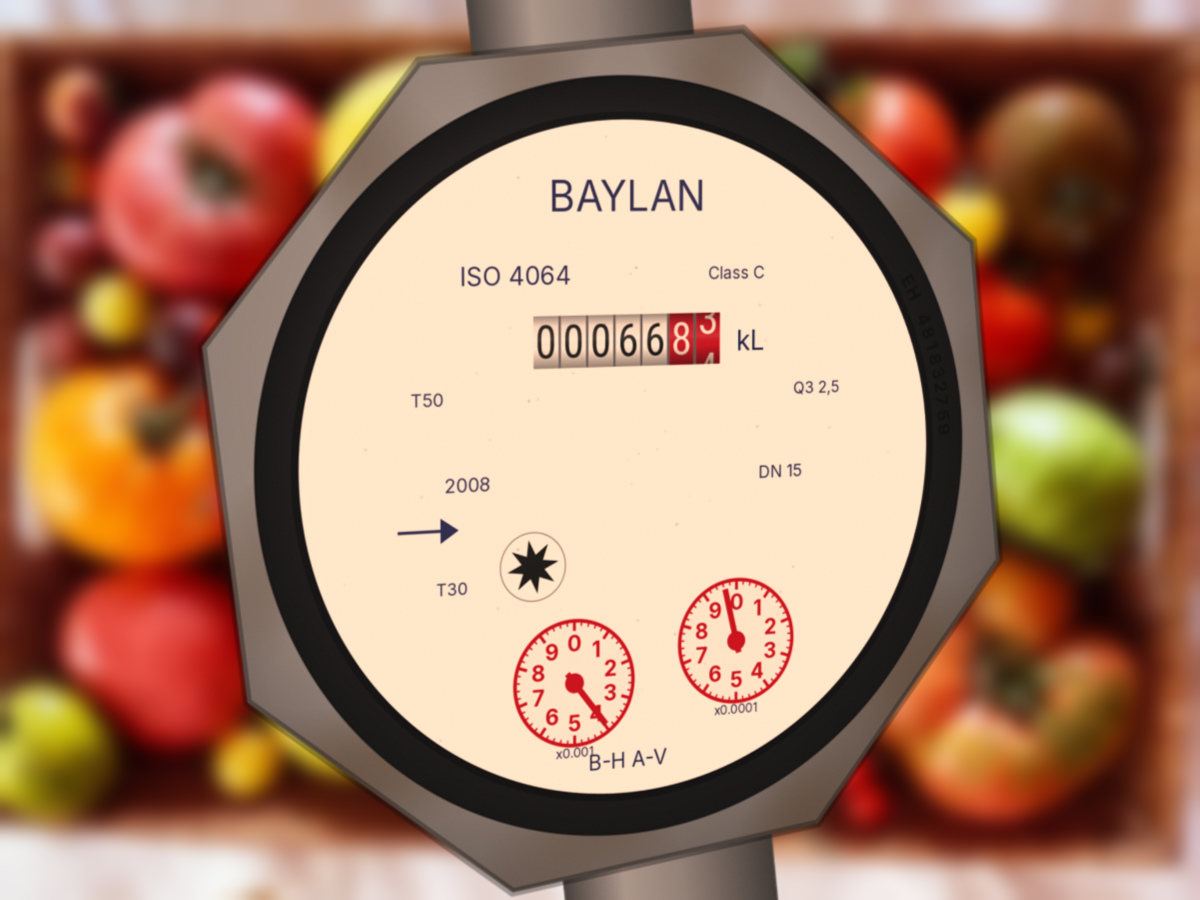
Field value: value=66.8339 unit=kL
